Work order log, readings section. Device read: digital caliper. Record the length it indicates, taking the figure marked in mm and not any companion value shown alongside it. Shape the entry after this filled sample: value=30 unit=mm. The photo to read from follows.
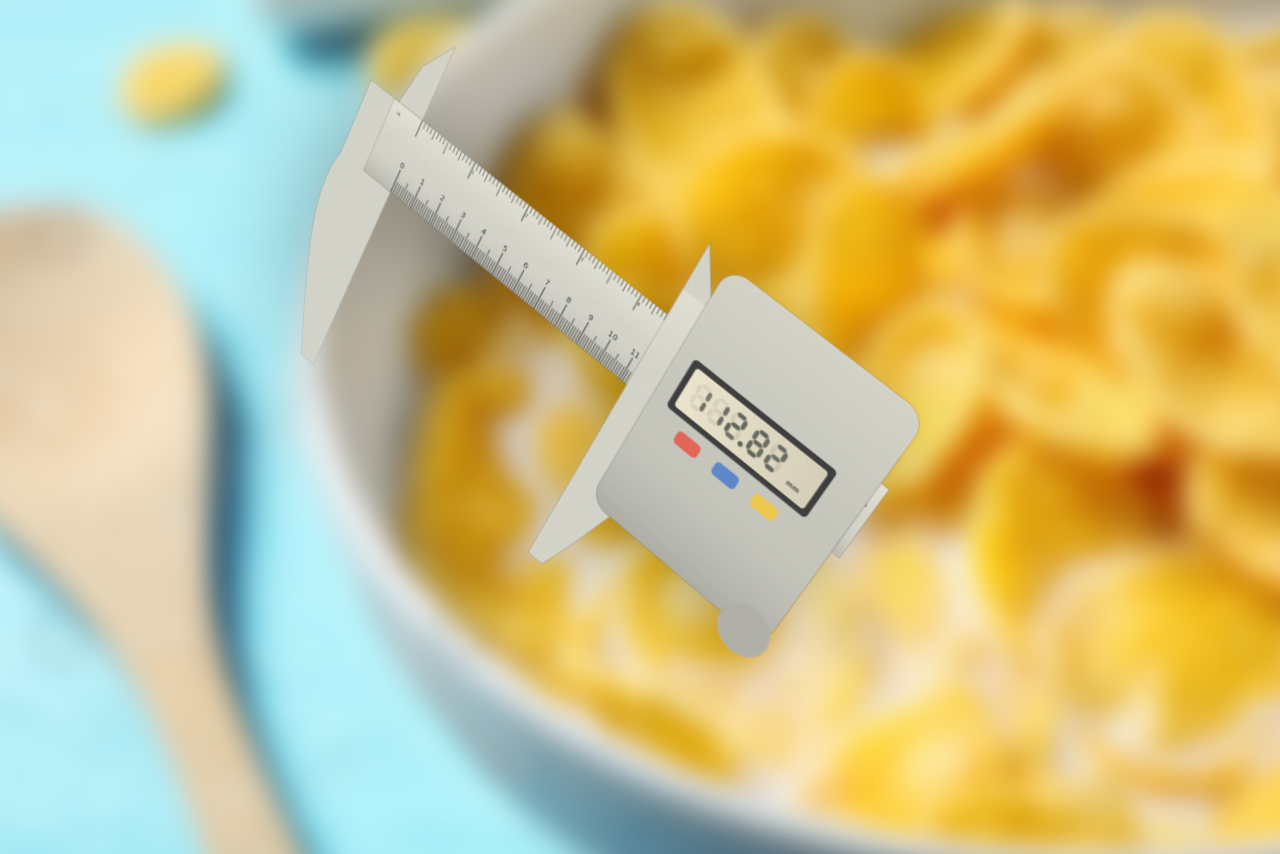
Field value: value=112.82 unit=mm
